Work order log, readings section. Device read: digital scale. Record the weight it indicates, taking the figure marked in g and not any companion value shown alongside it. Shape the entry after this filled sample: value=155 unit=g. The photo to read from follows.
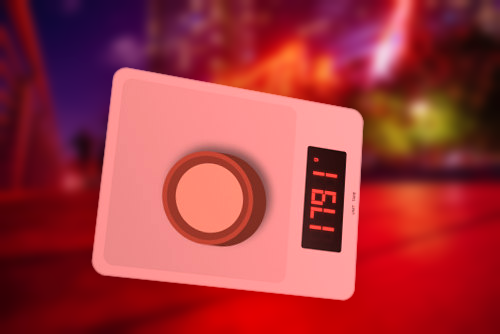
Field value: value=1791 unit=g
